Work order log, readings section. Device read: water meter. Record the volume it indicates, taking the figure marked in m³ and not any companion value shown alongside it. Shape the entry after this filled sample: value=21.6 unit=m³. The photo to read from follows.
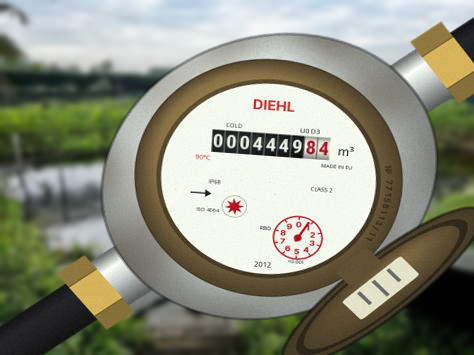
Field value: value=4449.840 unit=m³
